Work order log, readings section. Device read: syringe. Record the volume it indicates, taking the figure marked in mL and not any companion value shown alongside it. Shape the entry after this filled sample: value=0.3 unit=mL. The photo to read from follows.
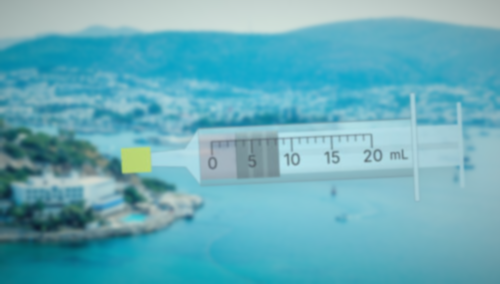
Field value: value=3 unit=mL
